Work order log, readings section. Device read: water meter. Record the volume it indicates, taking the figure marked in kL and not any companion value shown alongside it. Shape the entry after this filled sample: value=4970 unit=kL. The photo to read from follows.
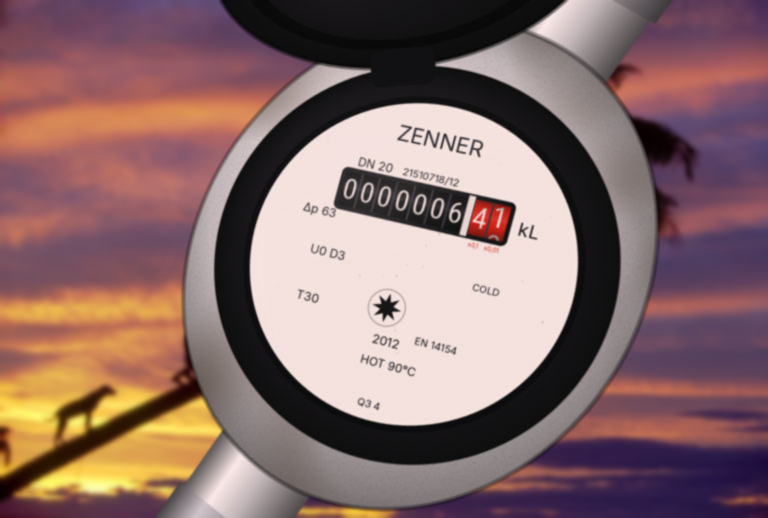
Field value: value=6.41 unit=kL
